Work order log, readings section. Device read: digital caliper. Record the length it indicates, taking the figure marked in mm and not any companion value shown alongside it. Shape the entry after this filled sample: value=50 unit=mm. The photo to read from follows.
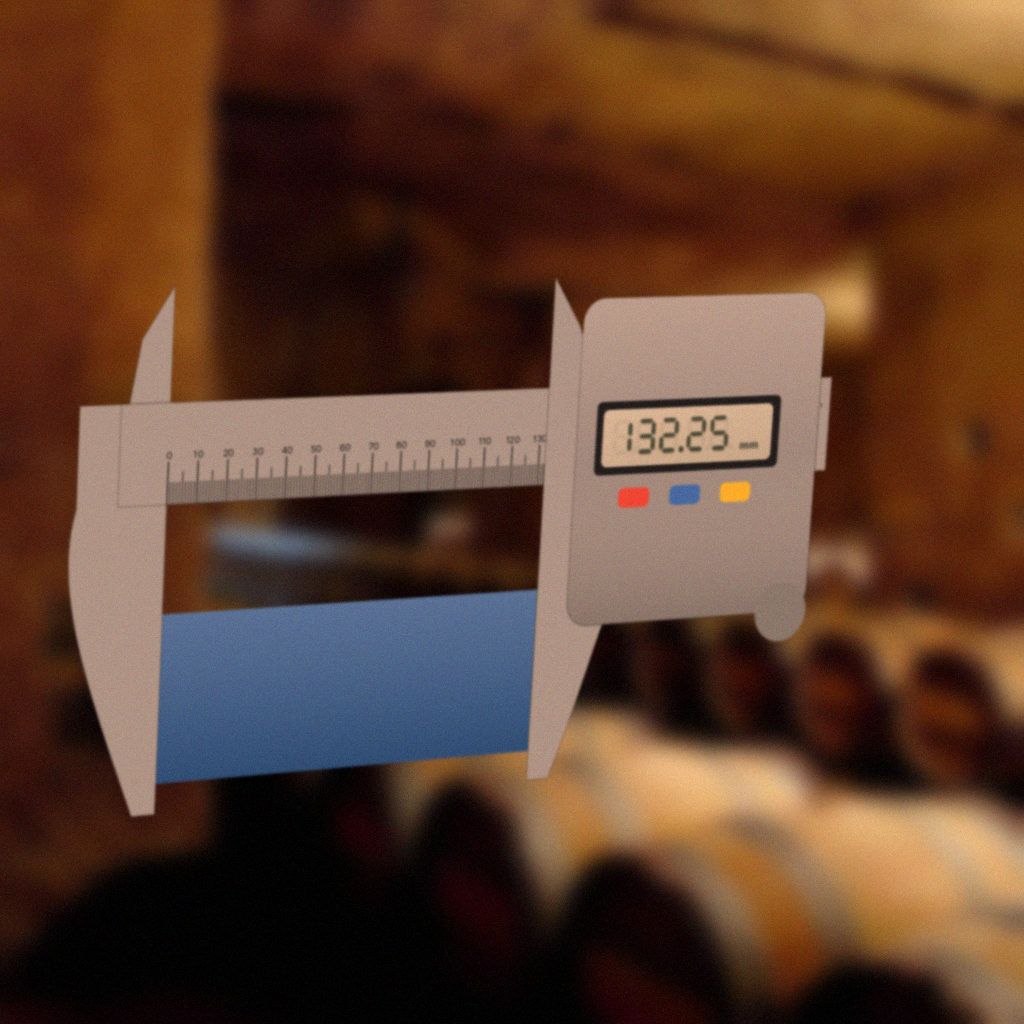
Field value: value=132.25 unit=mm
